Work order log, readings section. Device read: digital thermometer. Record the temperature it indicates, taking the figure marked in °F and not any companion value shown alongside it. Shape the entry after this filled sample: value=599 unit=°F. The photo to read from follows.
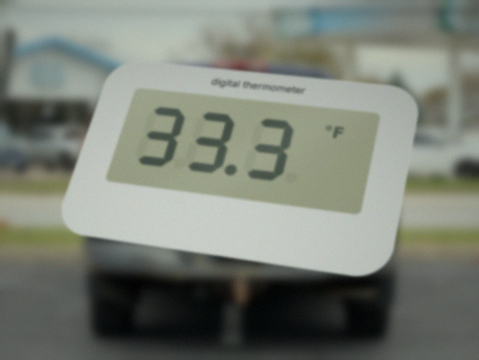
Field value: value=33.3 unit=°F
